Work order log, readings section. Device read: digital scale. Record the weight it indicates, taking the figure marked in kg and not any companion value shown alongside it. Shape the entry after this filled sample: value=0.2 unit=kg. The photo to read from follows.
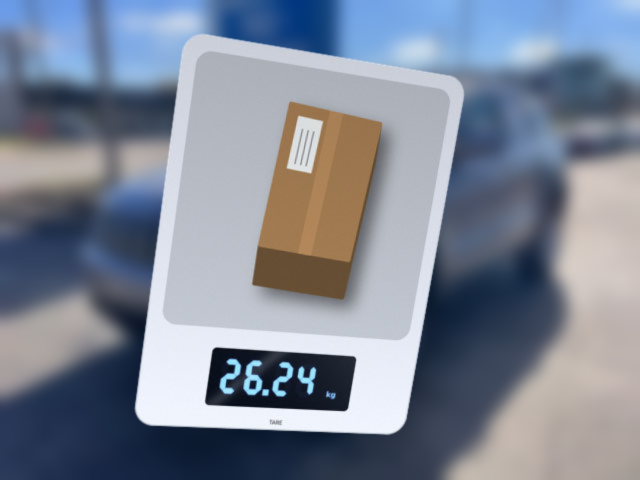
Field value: value=26.24 unit=kg
